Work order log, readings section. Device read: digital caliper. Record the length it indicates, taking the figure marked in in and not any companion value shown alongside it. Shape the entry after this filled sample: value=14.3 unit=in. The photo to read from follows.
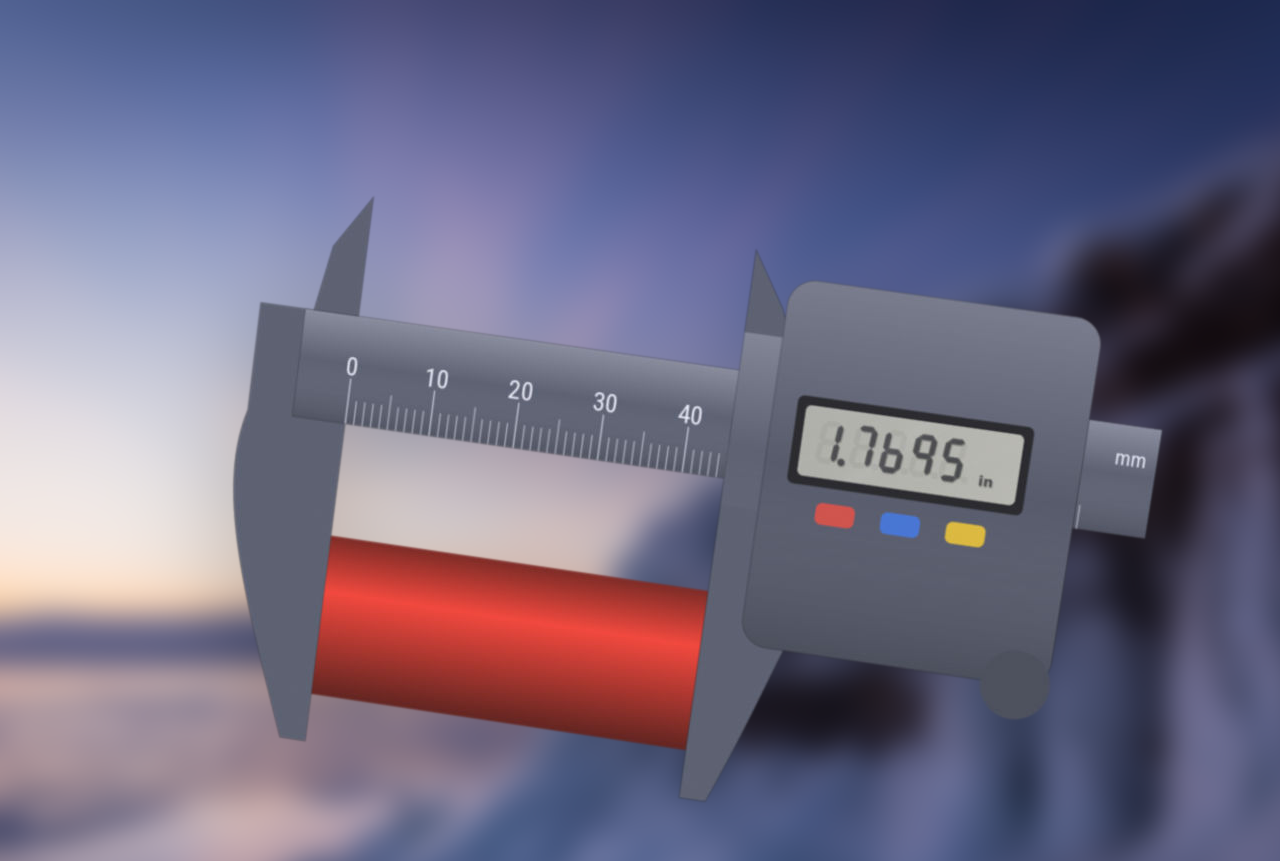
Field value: value=1.7695 unit=in
